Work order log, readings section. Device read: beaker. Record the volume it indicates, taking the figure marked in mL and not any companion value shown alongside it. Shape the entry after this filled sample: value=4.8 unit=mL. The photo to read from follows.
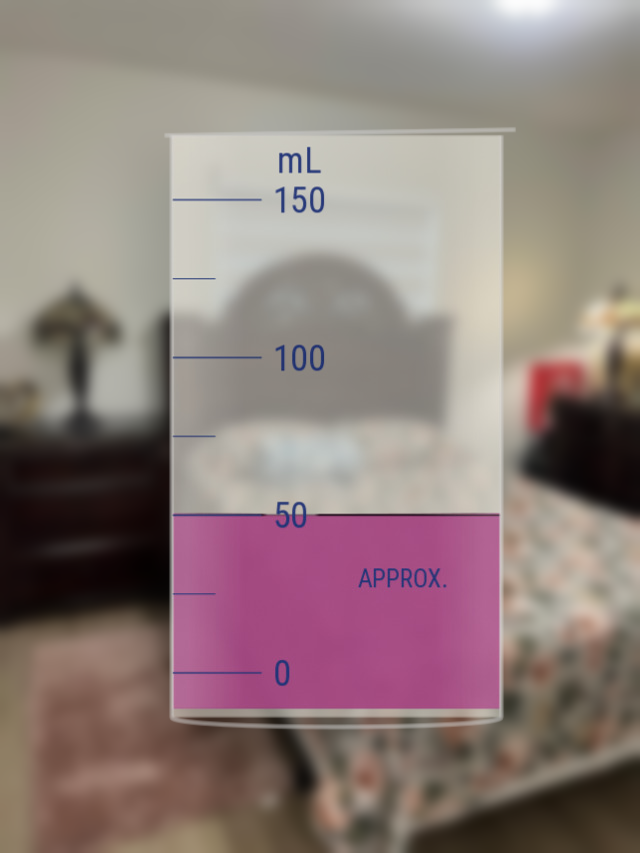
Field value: value=50 unit=mL
